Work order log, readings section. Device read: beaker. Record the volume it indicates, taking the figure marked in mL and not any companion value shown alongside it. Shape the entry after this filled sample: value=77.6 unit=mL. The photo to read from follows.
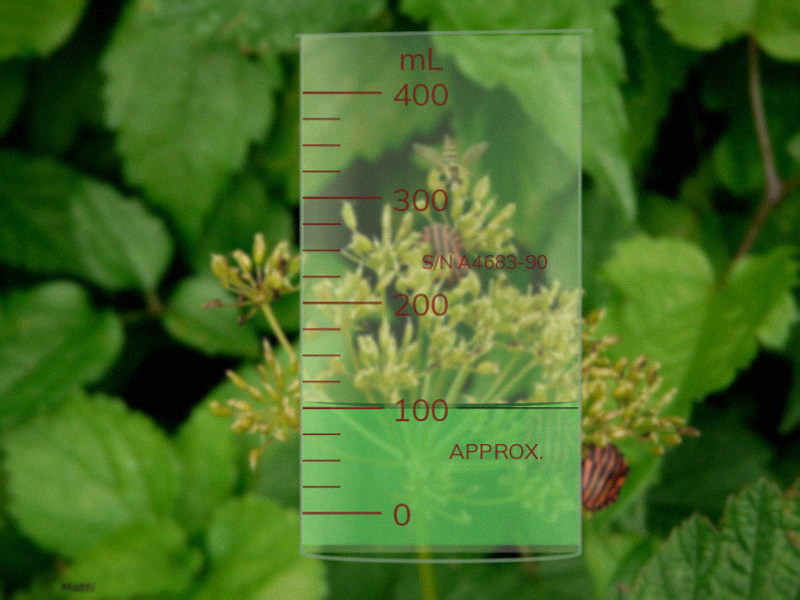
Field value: value=100 unit=mL
